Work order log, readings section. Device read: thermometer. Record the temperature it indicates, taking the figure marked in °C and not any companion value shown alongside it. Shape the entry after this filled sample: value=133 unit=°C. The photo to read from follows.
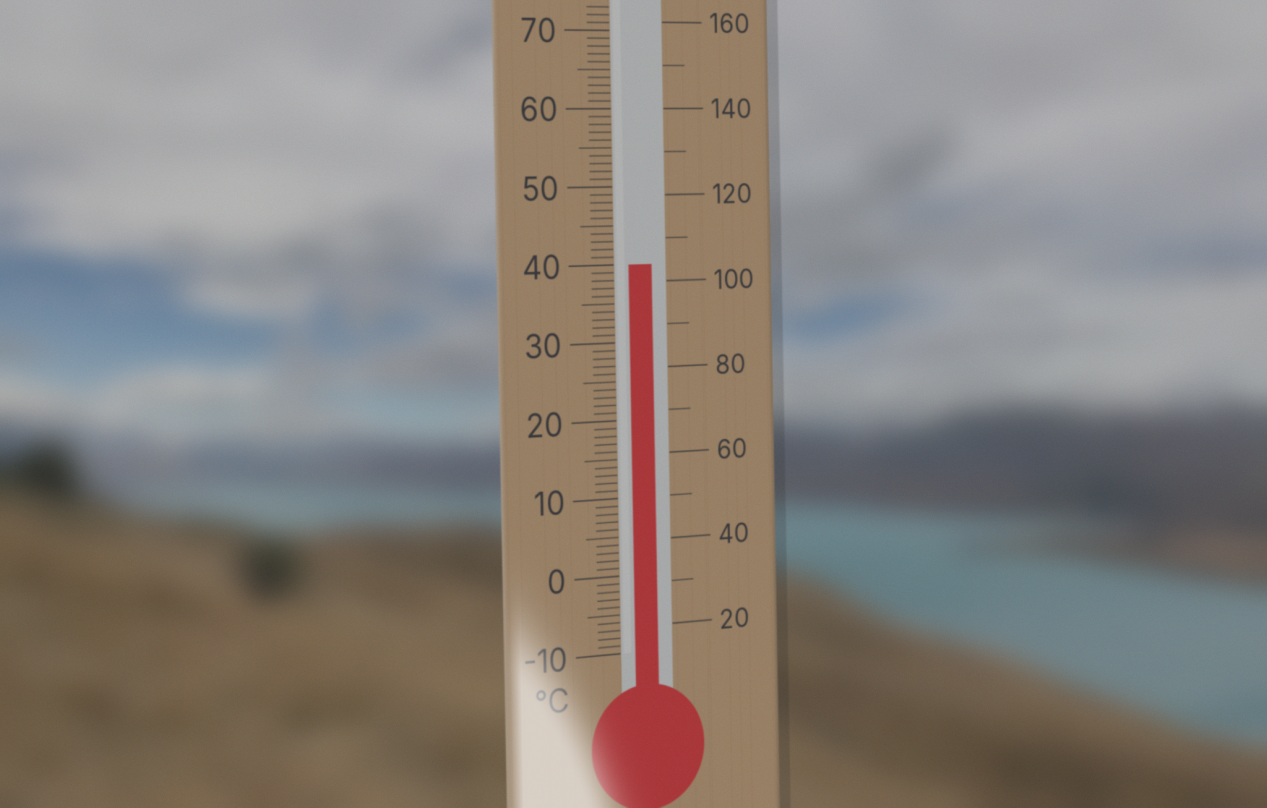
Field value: value=40 unit=°C
